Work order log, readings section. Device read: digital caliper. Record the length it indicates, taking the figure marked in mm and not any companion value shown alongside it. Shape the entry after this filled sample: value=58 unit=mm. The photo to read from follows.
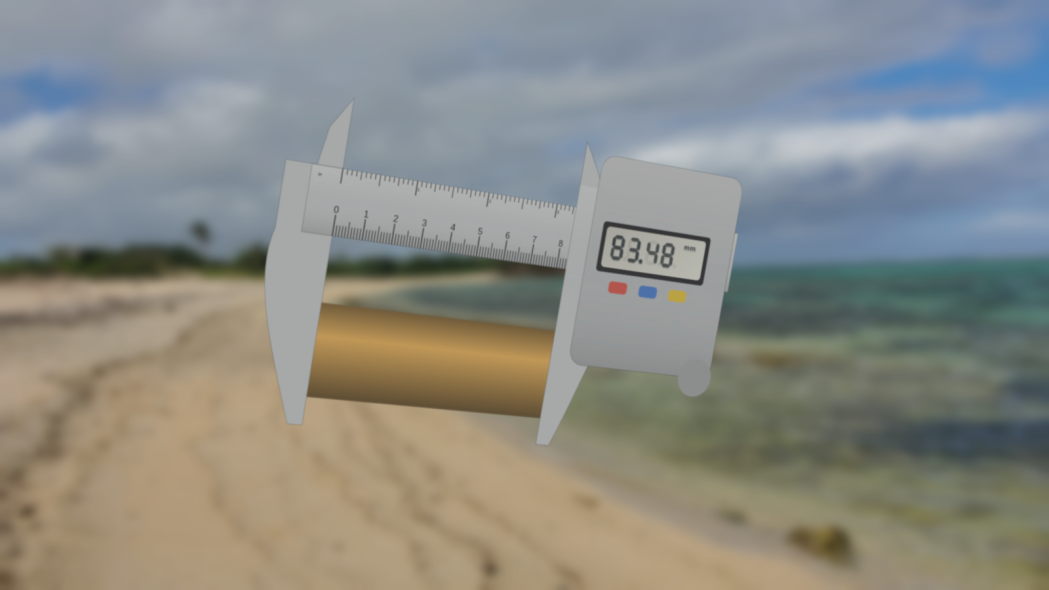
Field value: value=83.48 unit=mm
